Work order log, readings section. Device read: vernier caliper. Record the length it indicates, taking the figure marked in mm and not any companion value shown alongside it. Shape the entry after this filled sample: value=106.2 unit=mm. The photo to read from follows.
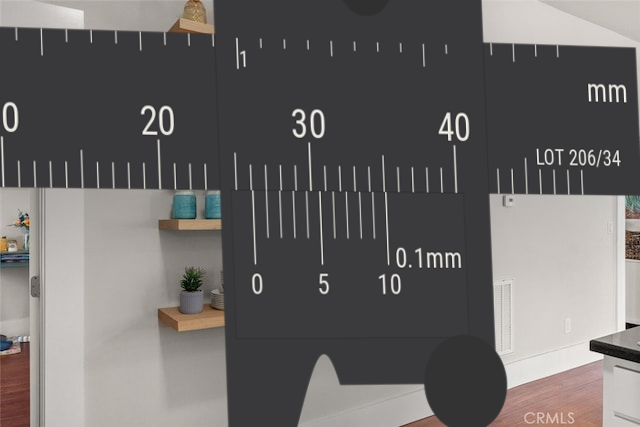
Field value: value=26.1 unit=mm
